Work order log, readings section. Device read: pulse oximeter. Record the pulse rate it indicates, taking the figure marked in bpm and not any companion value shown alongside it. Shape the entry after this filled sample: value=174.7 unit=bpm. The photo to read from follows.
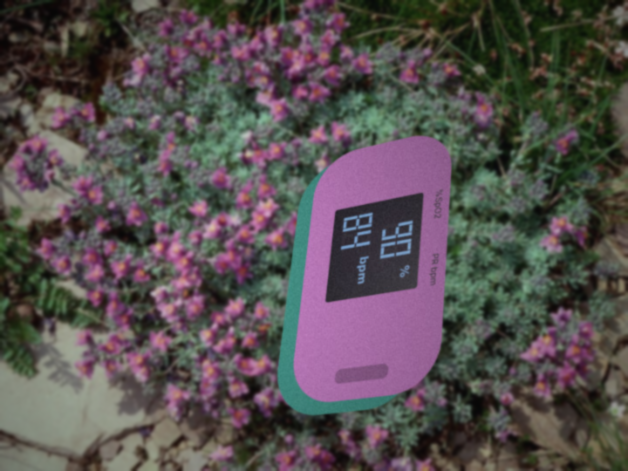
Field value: value=84 unit=bpm
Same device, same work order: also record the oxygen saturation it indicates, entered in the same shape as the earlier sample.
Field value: value=90 unit=%
